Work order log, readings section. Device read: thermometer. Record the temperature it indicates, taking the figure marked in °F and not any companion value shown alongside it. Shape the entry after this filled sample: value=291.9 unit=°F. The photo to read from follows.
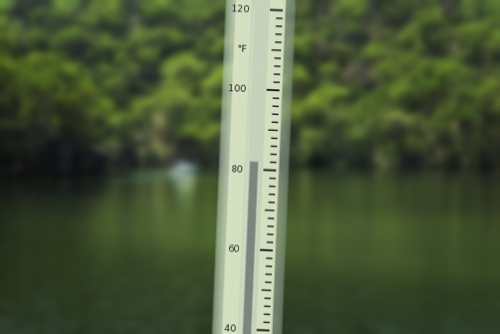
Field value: value=82 unit=°F
